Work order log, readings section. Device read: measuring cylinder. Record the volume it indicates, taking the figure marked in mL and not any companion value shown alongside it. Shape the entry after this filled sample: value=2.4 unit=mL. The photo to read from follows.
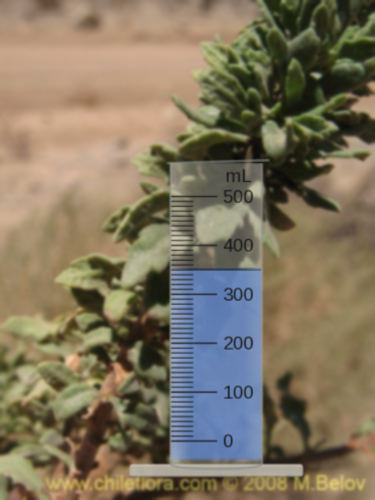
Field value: value=350 unit=mL
